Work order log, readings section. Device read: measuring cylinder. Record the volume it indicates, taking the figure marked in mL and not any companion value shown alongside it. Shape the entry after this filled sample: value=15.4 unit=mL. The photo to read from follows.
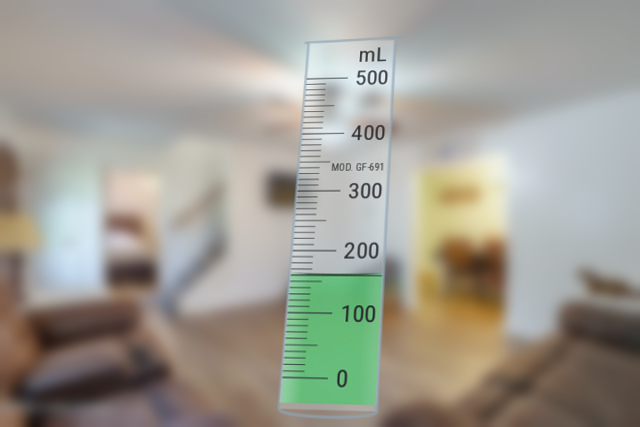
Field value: value=160 unit=mL
